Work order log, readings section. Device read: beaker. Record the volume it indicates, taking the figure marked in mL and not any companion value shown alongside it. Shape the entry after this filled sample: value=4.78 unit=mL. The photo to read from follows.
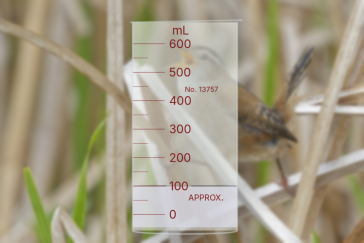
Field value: value=100 unit=mL
